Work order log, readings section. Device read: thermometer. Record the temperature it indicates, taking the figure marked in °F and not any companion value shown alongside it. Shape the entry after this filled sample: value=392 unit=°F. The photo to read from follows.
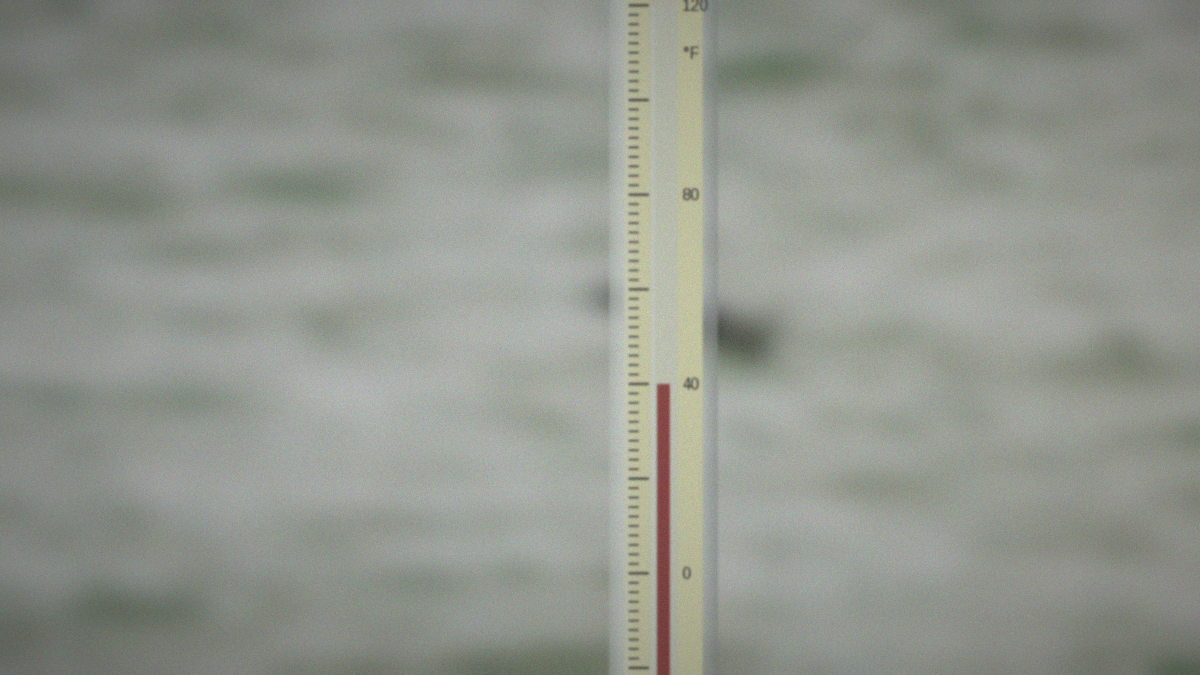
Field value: value=40 unit=°F
